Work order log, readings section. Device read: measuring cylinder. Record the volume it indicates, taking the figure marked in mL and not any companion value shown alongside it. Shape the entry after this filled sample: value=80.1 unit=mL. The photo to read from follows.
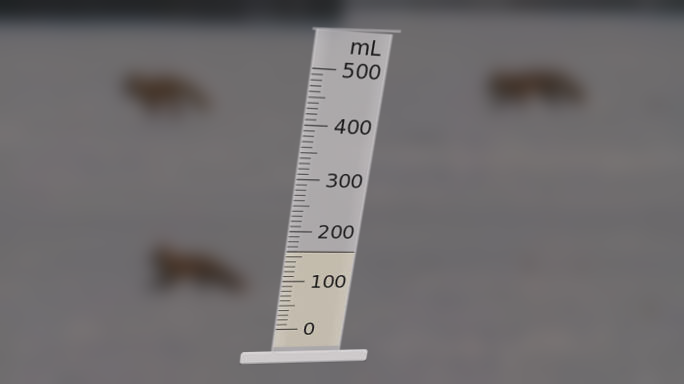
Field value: value=160 unit=mL
